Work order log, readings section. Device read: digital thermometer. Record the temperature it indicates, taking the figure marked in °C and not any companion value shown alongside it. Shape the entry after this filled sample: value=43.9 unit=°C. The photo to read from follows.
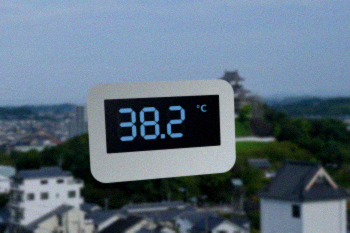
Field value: value=38.2 unit=°C
